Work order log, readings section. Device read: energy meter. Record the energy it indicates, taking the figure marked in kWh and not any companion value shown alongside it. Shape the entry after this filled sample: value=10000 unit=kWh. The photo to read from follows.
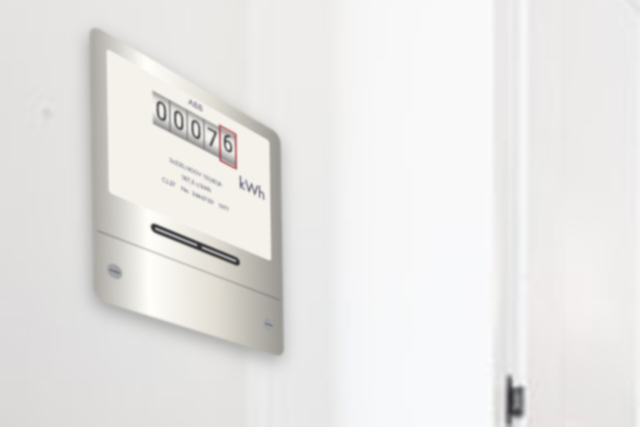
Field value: value=7.6 unit=kWh
